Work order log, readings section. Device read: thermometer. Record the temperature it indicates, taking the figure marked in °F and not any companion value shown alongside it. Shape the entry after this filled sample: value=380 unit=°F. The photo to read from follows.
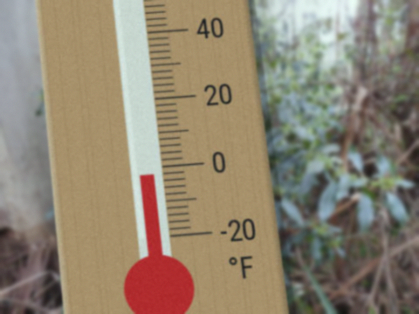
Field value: value=-2 unit=°F
